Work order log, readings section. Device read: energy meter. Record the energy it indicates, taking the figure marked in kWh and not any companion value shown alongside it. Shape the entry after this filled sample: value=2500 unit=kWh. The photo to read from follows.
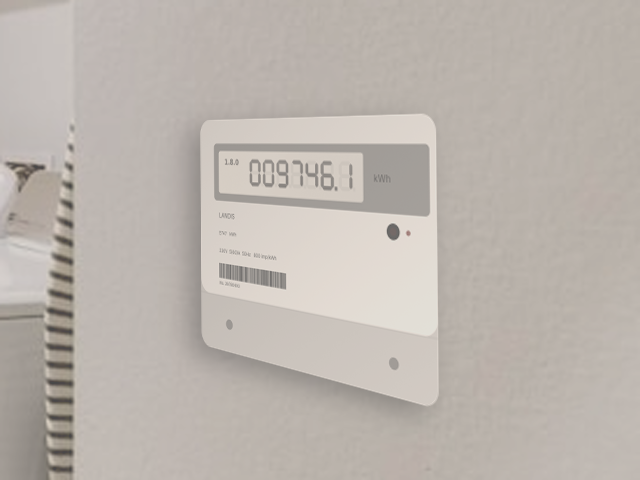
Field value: value=9746.1 unit=kWh
